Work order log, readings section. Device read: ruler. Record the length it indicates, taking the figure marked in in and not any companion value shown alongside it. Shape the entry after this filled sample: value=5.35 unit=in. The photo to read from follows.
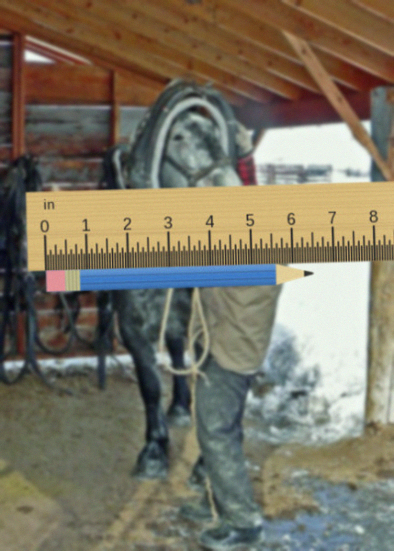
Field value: value=6.5 unit=in
